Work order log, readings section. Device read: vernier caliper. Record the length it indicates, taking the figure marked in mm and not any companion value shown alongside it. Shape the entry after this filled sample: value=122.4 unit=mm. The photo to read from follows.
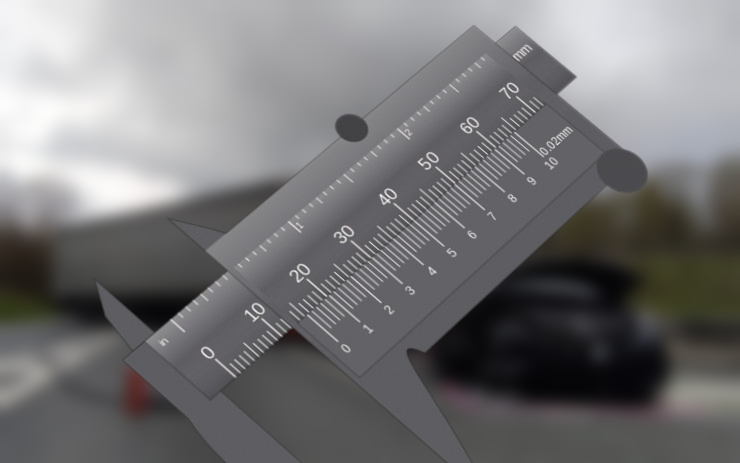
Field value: value=15.5 unit=mm
